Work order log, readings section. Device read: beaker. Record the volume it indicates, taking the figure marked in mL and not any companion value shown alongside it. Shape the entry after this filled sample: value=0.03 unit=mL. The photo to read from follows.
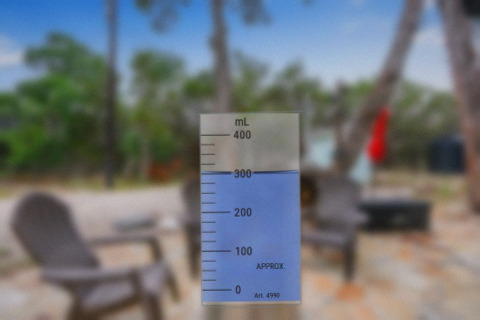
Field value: value=300 unit=mL
